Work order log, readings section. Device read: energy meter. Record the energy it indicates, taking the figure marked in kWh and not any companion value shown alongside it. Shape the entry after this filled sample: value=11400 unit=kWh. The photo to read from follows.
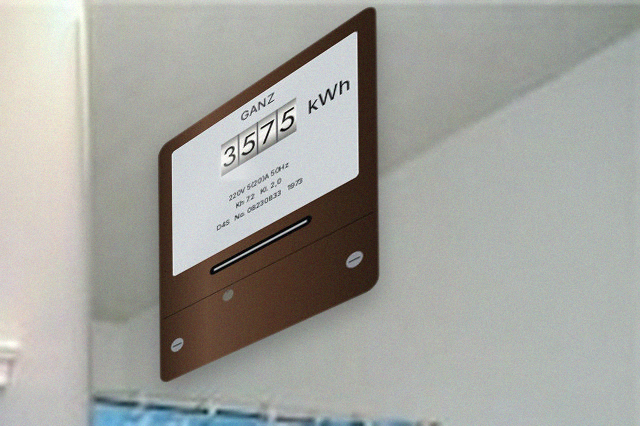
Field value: value=3575 unit=kWh
